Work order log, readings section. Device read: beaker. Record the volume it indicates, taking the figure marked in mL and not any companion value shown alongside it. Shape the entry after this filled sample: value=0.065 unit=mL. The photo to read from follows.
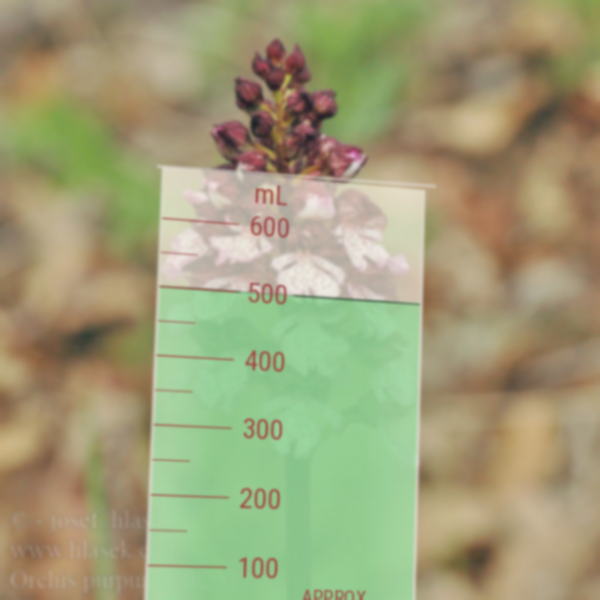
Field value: value=500 unit=mL
